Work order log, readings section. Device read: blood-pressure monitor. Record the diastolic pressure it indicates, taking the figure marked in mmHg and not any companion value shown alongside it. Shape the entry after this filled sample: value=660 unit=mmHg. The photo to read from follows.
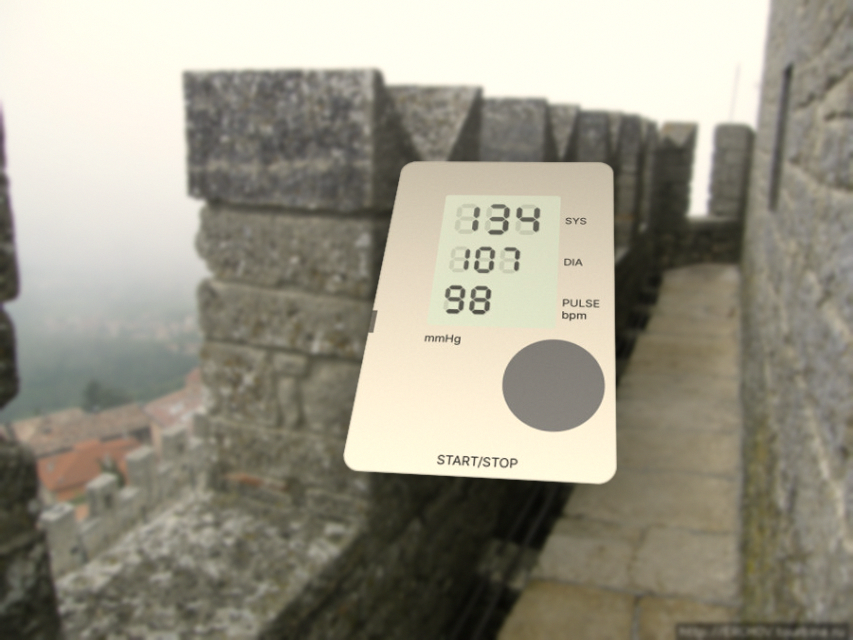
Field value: value=107 unit=mmHg
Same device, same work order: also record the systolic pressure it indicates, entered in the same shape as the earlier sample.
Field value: value=134 unit=mmHg
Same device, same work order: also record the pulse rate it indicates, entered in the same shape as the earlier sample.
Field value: value=98 unit=bpm
